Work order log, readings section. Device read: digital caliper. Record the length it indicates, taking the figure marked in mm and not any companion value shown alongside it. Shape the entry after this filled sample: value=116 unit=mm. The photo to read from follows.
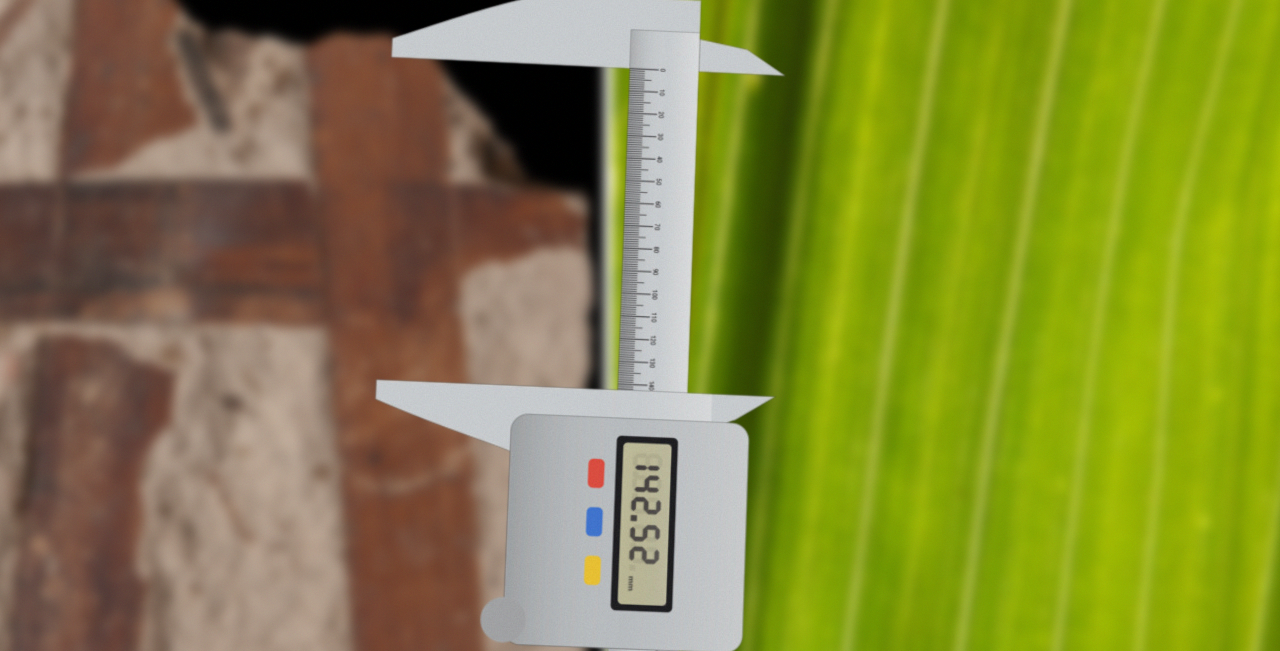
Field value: value=142.52 unit=mm
